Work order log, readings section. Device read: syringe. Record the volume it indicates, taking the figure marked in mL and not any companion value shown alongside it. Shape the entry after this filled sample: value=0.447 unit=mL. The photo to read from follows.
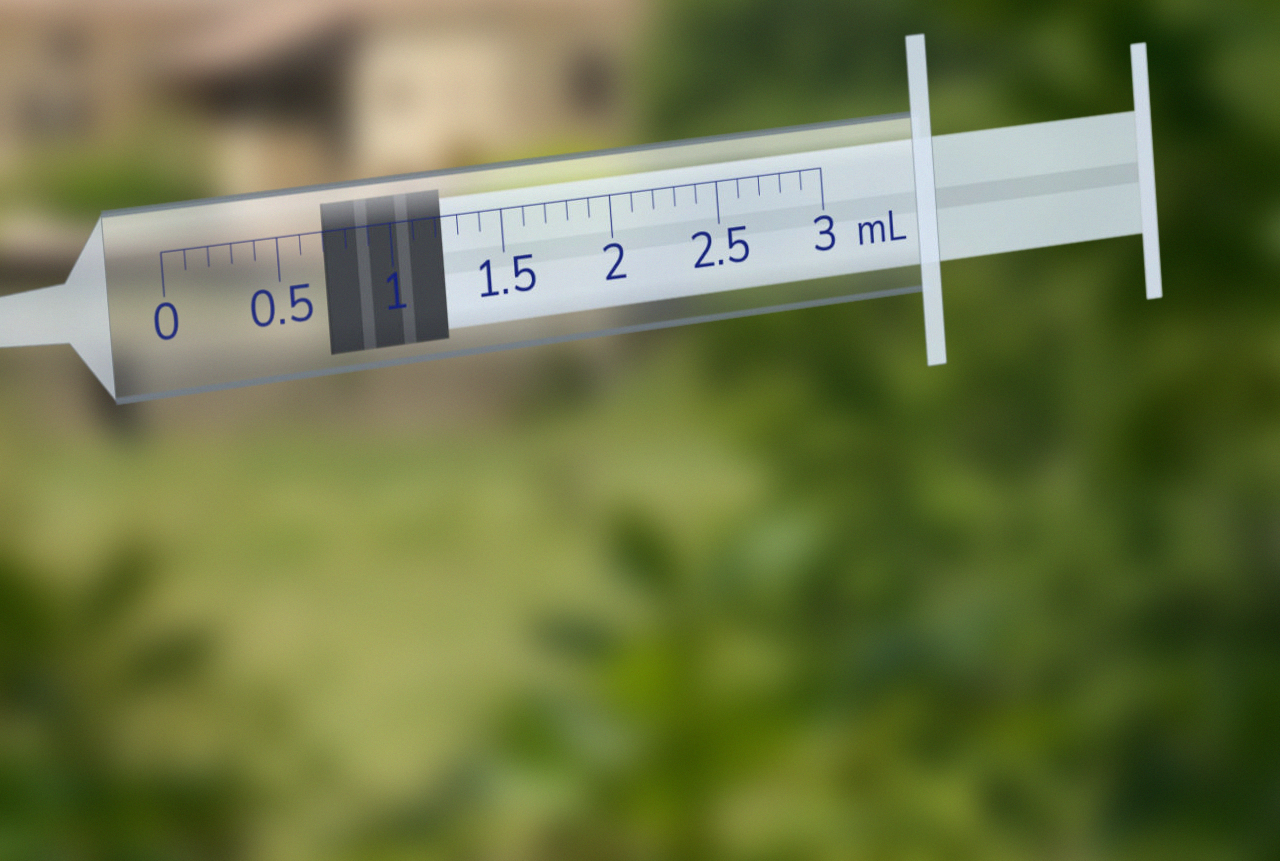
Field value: value=0.7 unit=mL
